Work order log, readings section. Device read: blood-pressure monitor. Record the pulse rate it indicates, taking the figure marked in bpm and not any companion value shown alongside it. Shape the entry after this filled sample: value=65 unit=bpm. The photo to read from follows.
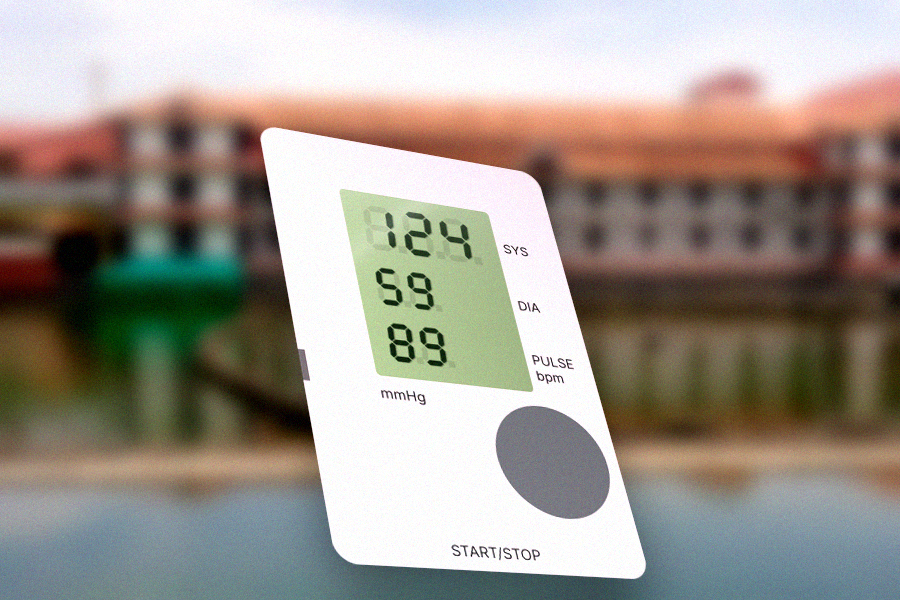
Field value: value=89 unit=bpm
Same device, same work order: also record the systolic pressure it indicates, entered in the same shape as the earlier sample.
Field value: value=124 unit=mmHg
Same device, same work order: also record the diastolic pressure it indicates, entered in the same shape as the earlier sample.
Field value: value=59 unit=mmHg
